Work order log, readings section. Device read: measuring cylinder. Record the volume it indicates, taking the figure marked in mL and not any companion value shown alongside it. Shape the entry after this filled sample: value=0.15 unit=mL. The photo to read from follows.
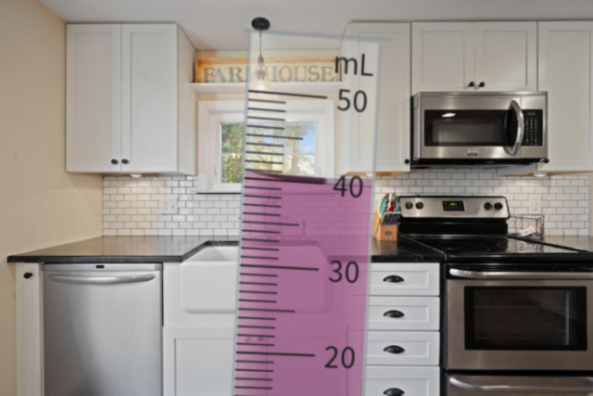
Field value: value=40 unit=mL
